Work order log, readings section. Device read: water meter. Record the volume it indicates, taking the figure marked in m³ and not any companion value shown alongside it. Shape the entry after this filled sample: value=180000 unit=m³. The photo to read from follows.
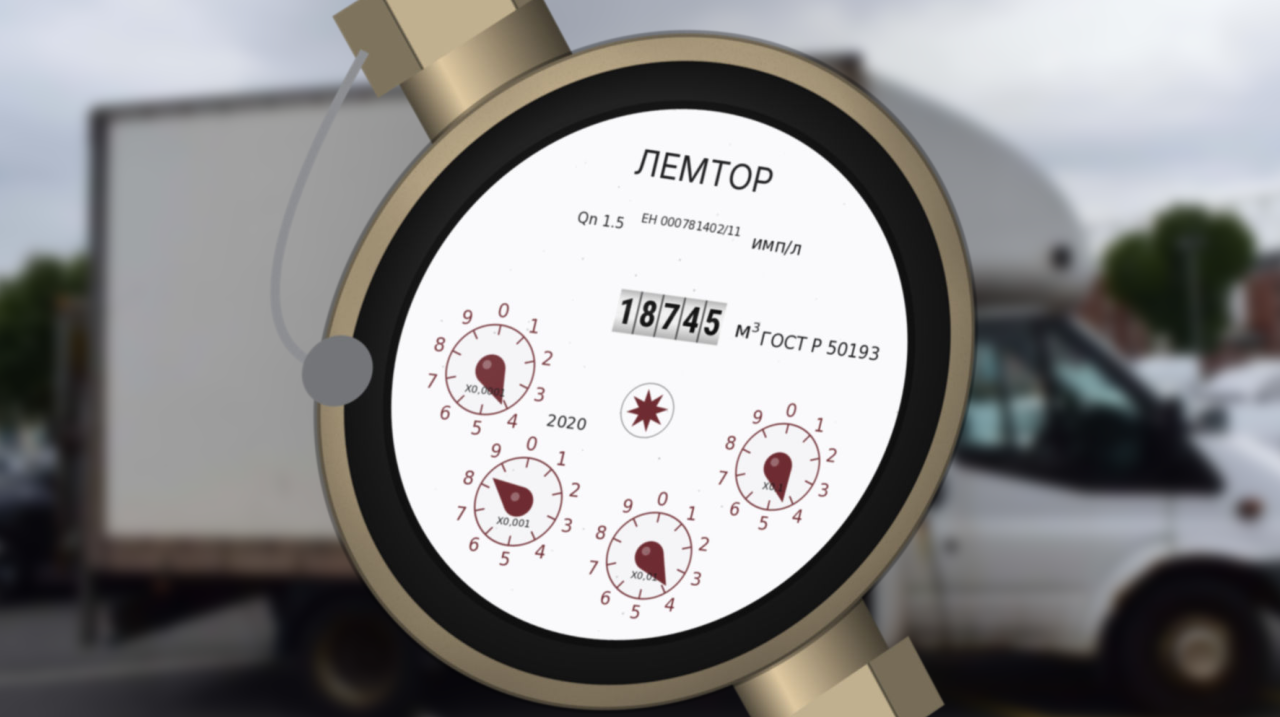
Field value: value=18745.4384 unit=m³
